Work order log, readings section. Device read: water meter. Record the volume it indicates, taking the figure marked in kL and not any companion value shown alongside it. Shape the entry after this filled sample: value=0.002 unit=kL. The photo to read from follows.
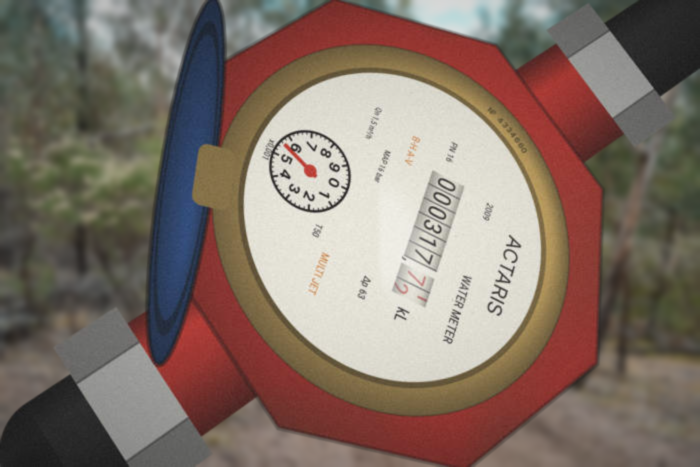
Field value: value=317.715 unit=kL
